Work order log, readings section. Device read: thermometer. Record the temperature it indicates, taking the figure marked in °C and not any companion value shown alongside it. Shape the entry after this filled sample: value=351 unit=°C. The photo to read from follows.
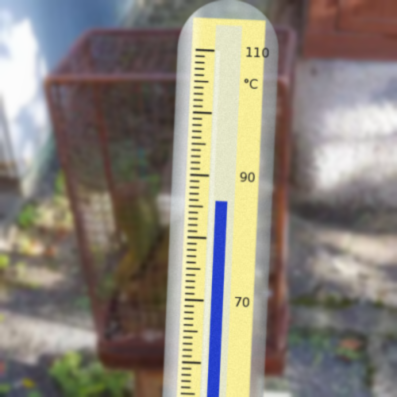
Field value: value=86 unit=°C
